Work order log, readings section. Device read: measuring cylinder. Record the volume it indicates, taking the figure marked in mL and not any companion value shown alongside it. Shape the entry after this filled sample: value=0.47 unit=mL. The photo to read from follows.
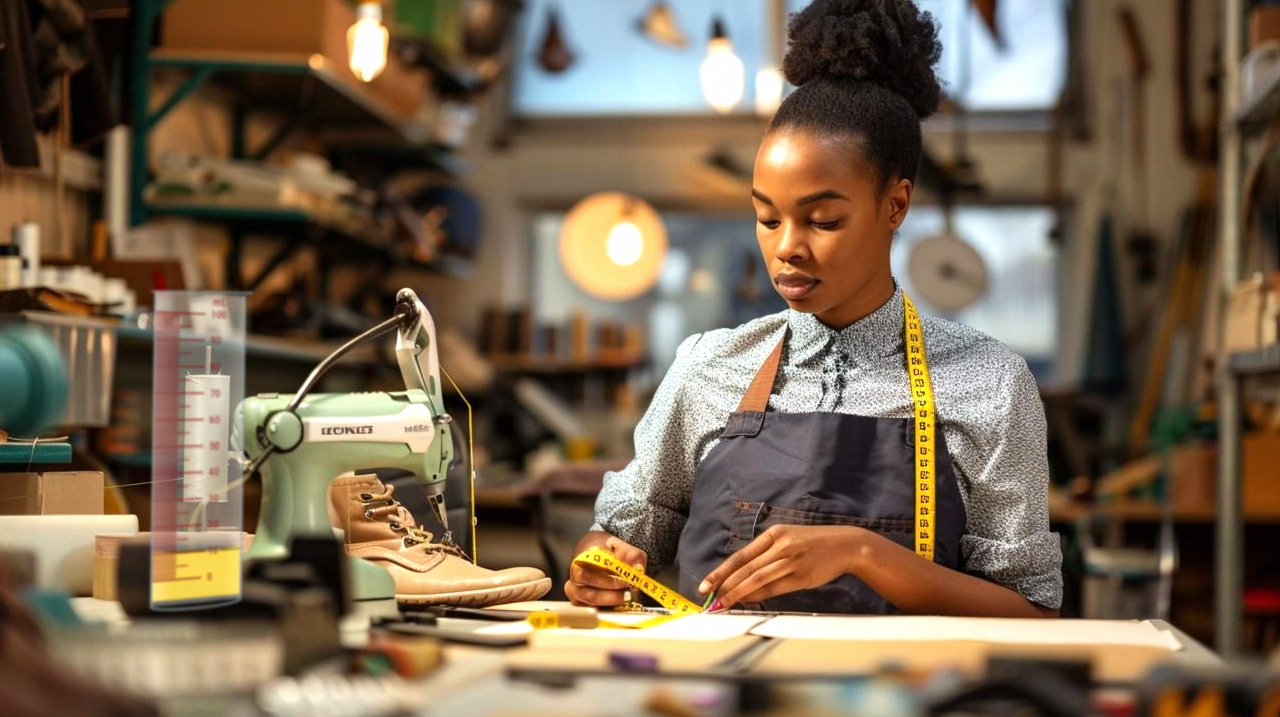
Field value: value=10 unit=mL
